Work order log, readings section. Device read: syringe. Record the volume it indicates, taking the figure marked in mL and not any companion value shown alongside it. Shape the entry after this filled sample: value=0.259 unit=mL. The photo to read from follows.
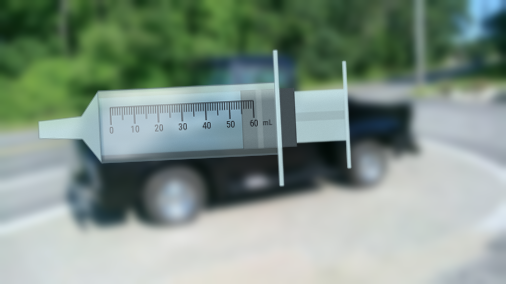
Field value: value=55 unit=mL
